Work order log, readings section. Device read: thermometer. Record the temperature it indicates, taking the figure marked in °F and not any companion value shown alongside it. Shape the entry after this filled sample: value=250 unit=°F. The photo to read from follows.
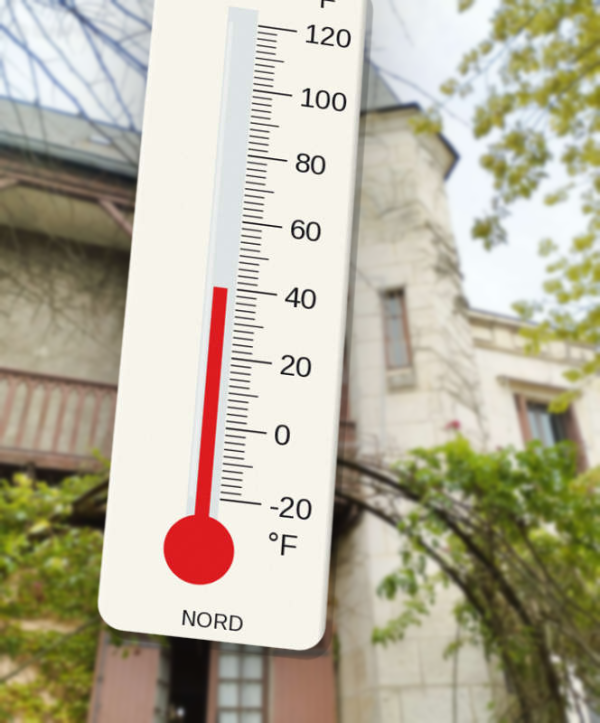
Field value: value=40 unit=°F
